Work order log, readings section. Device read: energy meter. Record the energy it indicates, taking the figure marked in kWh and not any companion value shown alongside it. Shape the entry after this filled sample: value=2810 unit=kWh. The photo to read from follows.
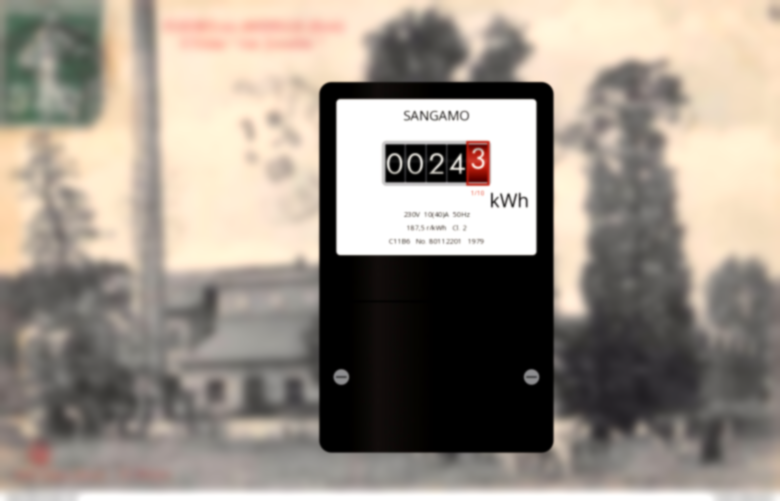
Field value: value=24.3 unit=kWh
